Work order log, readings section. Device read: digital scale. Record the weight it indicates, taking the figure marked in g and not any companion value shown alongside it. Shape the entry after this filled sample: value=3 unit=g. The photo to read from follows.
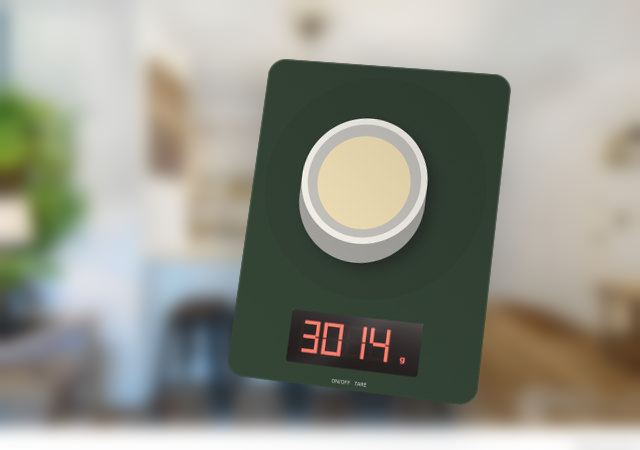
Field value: value=3014 unit=g
